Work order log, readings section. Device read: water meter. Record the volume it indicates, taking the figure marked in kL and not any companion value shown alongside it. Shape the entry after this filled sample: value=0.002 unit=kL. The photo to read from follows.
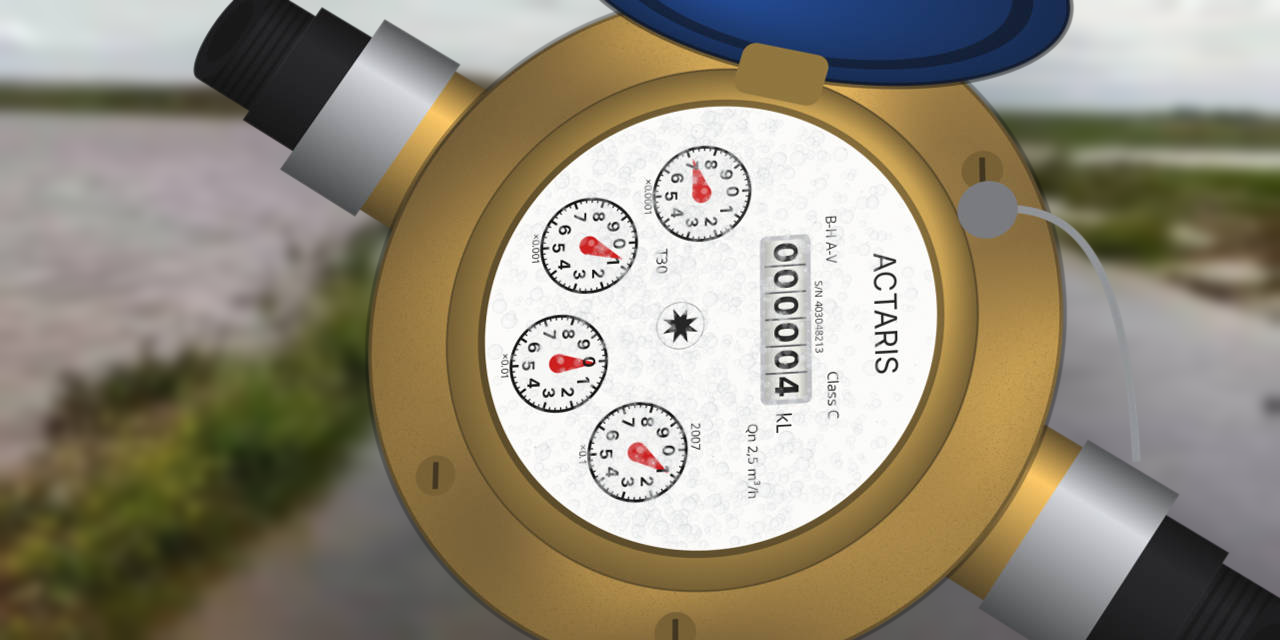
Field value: value=4.1007 unit=kL
